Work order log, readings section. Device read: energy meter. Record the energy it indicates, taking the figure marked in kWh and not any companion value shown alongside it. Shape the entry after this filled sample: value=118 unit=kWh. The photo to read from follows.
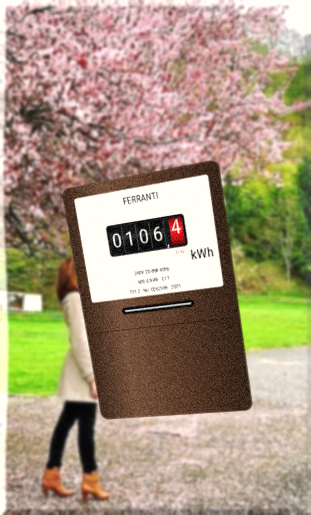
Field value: value=106.4 unit=kWh
